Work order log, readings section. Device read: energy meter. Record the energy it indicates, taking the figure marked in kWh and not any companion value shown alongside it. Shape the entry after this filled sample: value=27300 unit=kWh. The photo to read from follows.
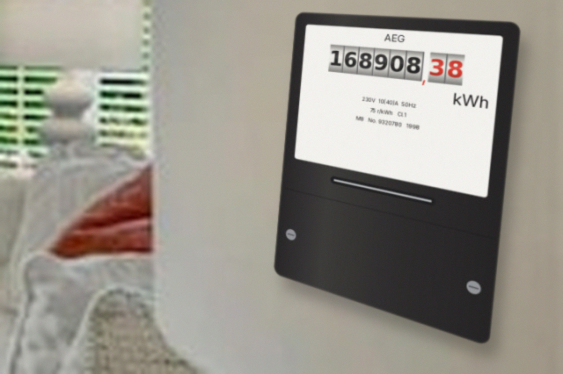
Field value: value=168908.38 unit=kWh
